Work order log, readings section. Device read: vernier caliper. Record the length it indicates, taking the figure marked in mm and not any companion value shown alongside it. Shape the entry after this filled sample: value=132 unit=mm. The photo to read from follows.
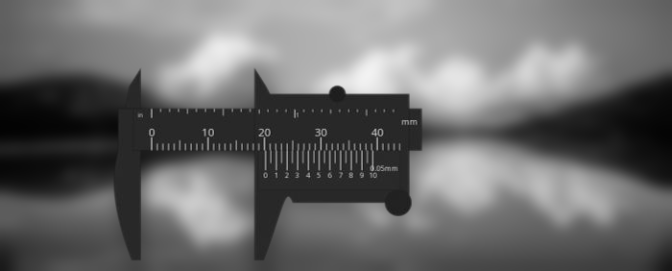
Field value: value=20.2 unit=mm
